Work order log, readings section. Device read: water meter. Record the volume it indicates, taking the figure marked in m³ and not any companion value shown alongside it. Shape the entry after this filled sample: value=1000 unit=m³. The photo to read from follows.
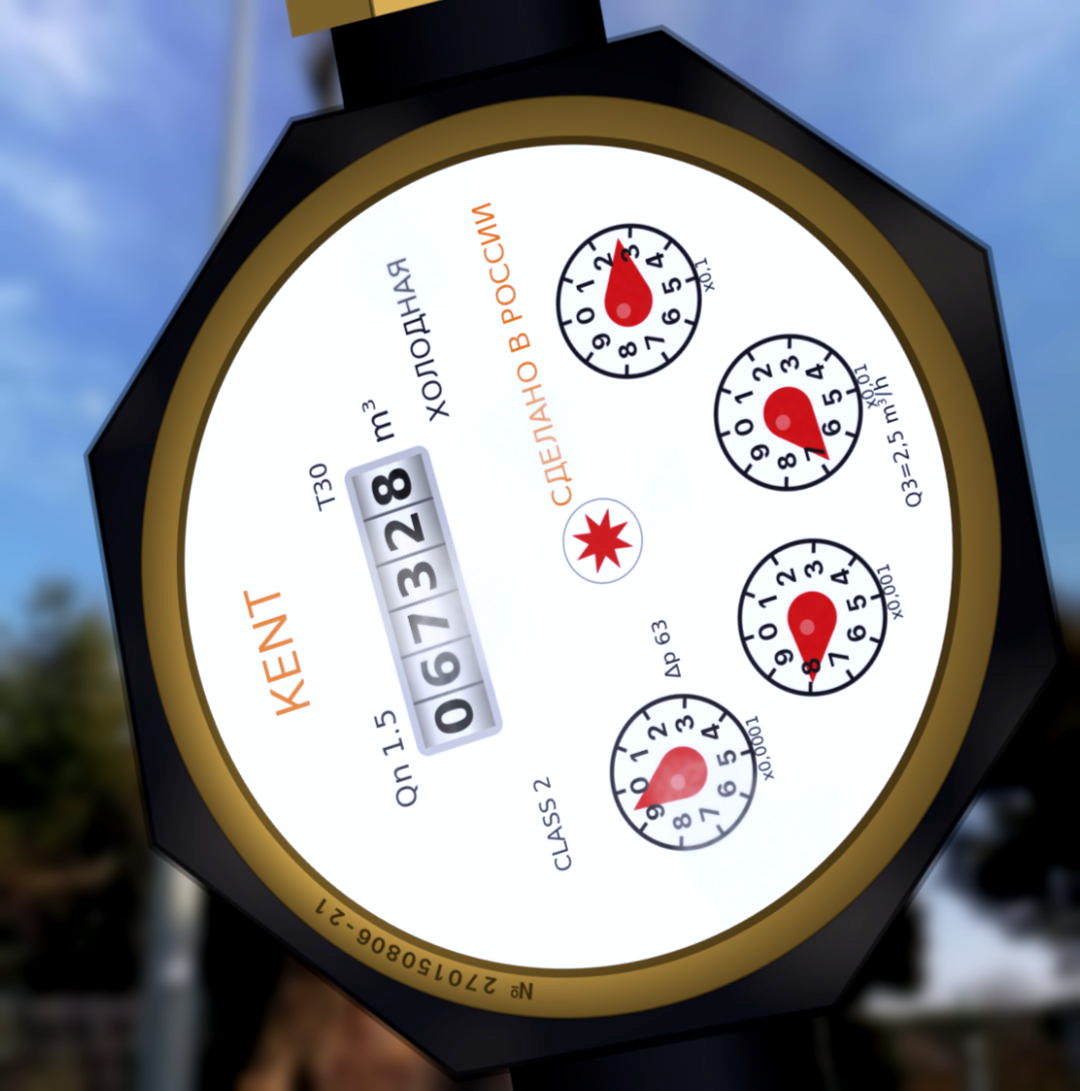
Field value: value=67328.2679 unit=m³
